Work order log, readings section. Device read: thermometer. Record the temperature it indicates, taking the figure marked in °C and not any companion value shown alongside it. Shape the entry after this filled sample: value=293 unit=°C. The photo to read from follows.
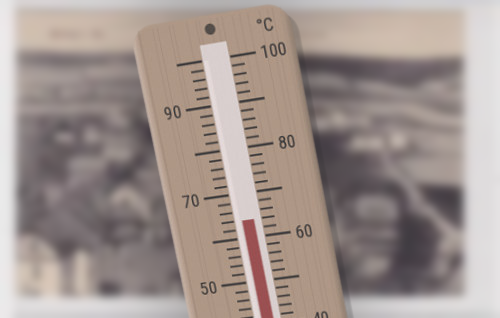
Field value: value=64 unit=°C
